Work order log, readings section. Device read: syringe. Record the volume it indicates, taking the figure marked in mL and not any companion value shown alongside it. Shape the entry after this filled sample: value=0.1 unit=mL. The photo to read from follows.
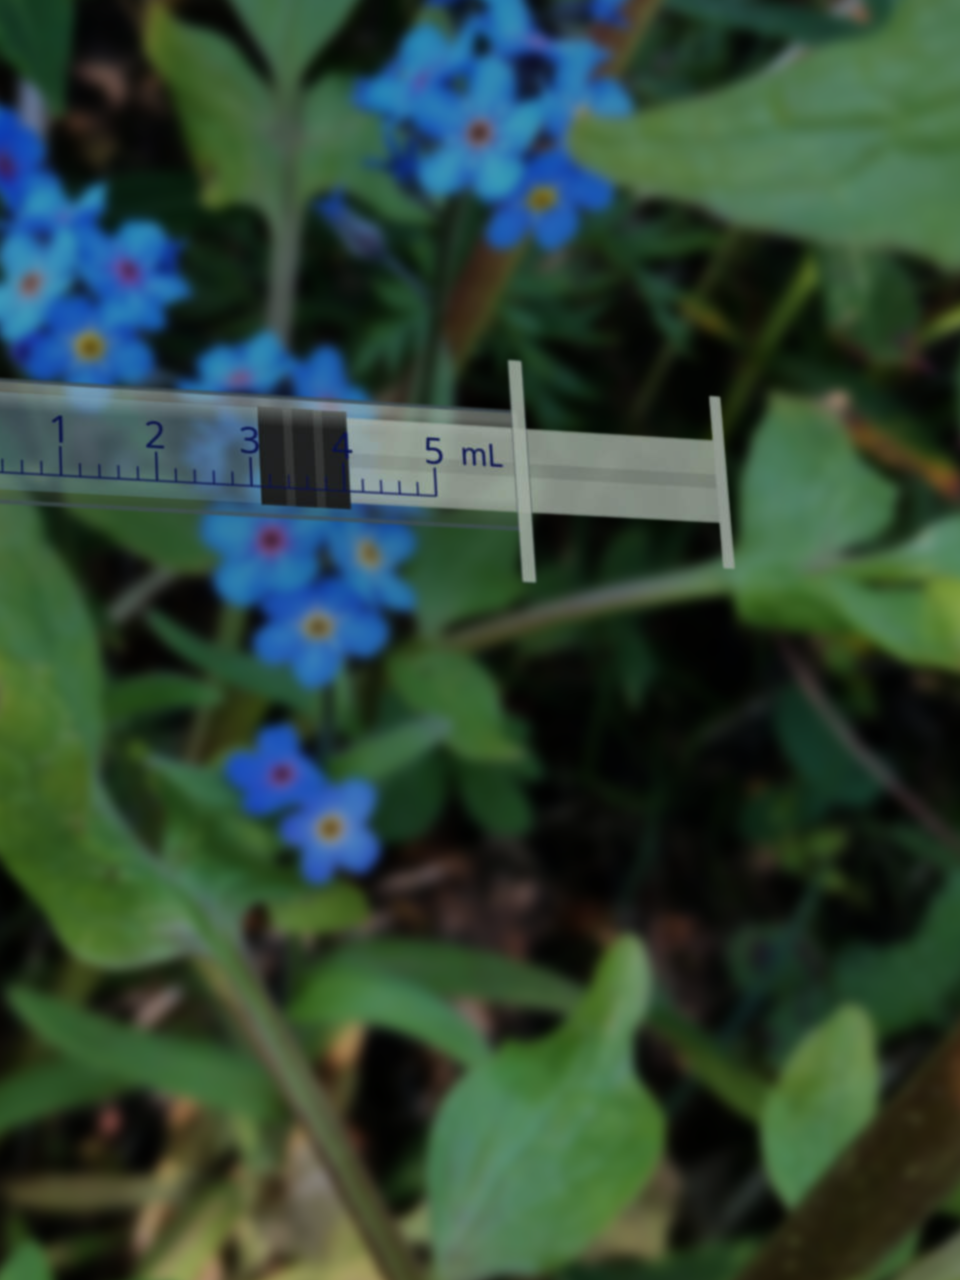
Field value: value=3.1 unit=mL
